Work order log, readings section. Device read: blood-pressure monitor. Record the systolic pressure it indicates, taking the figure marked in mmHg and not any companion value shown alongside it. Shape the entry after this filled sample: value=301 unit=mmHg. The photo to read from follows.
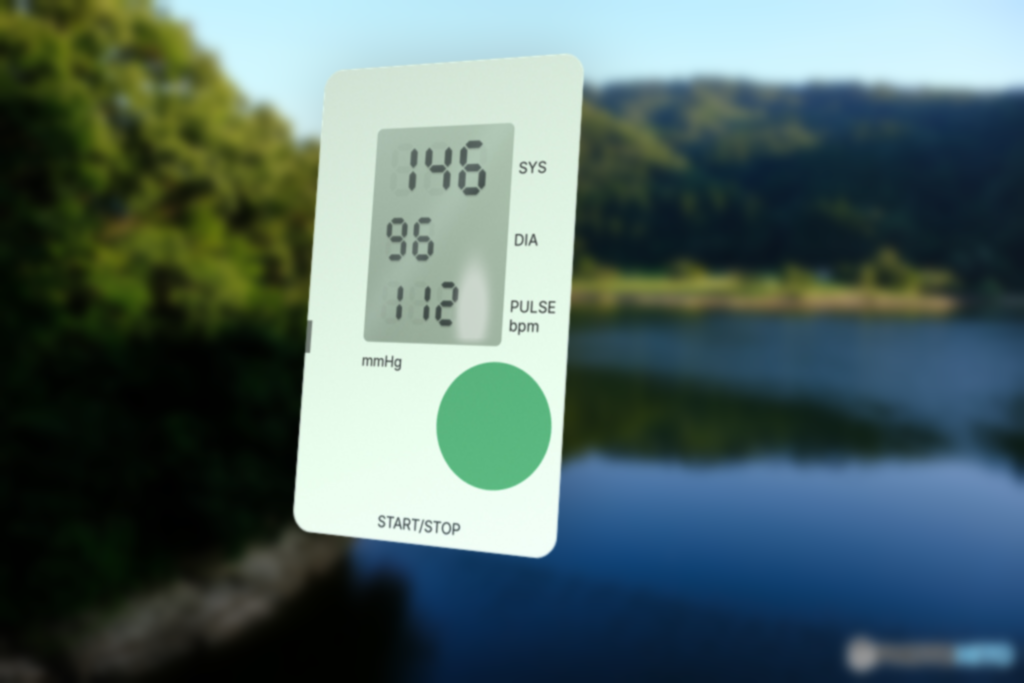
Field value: value=146 unit=mmHg
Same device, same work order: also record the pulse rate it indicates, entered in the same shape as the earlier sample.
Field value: value=112 unit=bpm
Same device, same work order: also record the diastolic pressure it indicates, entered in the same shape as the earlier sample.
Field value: value=96 unit=mmHg
